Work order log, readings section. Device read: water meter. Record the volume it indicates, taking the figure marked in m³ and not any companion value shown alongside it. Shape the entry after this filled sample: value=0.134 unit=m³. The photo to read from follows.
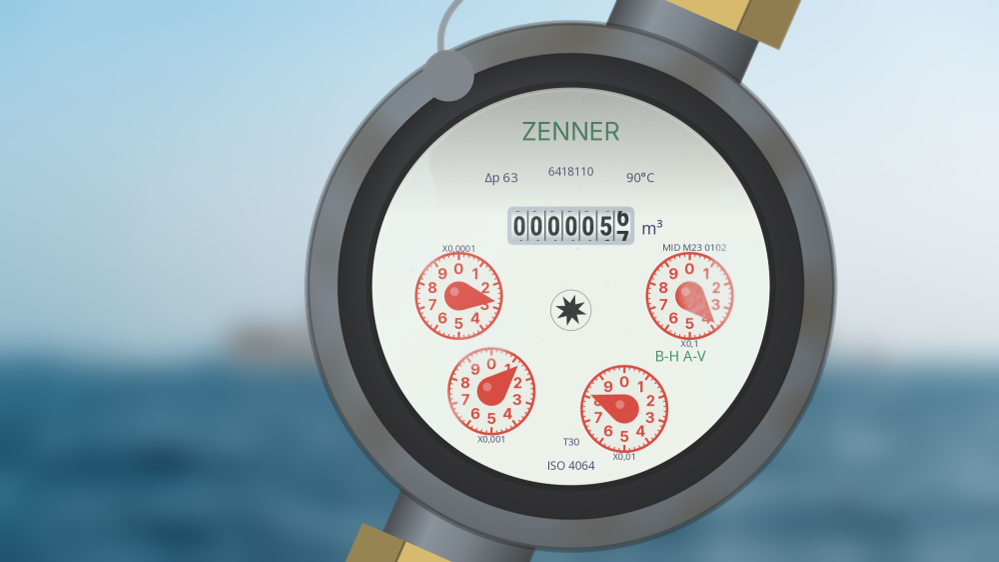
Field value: value=56.3812 unit=m³
